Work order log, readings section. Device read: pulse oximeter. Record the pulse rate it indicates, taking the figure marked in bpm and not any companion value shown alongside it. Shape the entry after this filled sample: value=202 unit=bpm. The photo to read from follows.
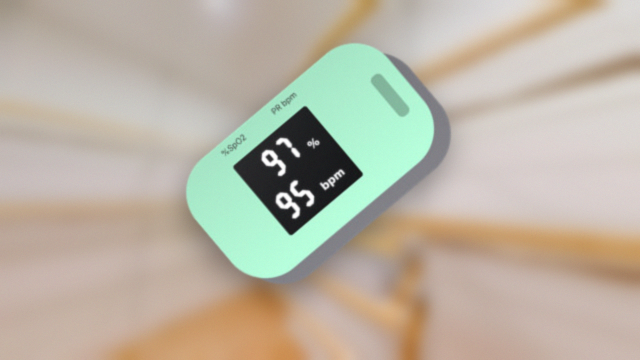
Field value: value=95 unit=bpm
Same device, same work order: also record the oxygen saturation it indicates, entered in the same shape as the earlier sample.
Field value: value=97 unit=%
